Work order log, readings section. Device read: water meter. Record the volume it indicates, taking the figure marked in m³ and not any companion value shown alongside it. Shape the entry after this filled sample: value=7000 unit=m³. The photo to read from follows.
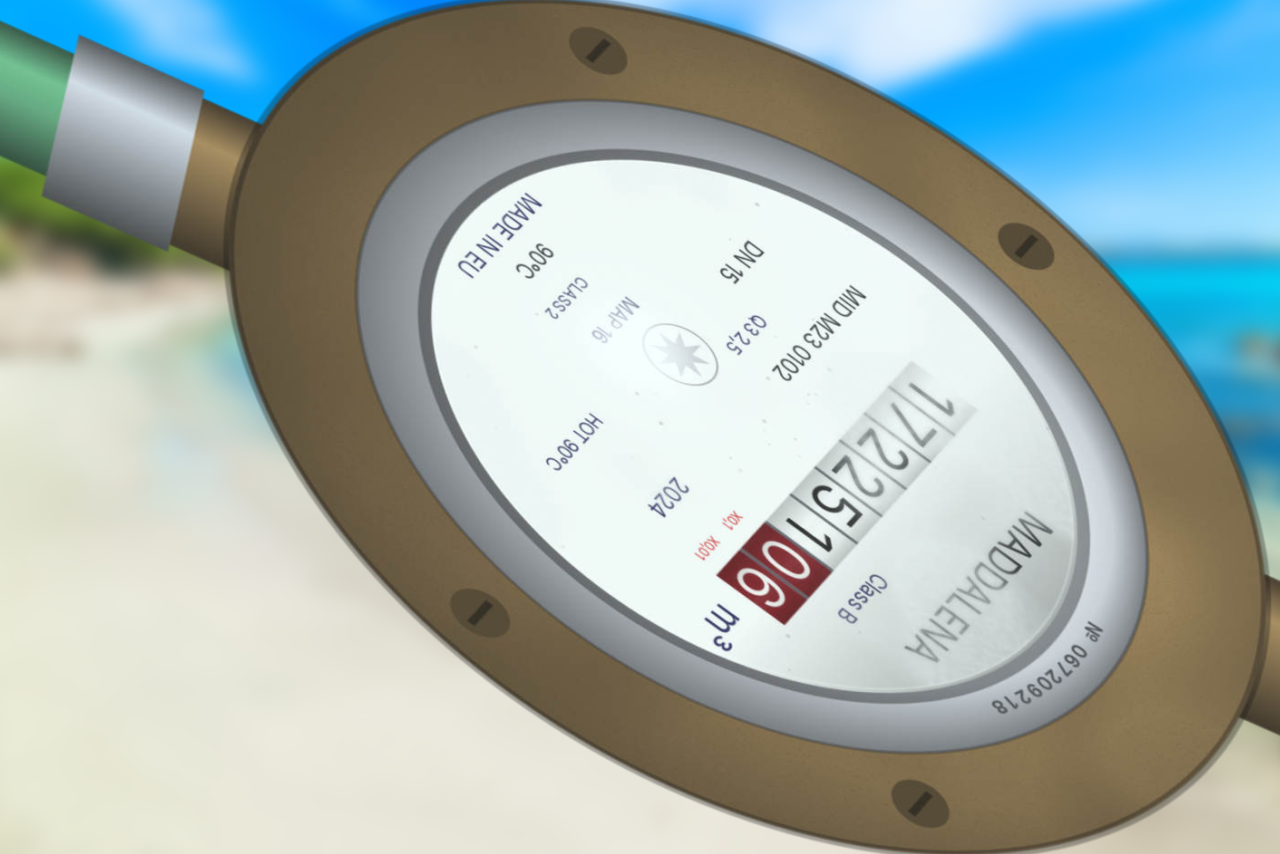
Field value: value=172251.06 unit=m³
